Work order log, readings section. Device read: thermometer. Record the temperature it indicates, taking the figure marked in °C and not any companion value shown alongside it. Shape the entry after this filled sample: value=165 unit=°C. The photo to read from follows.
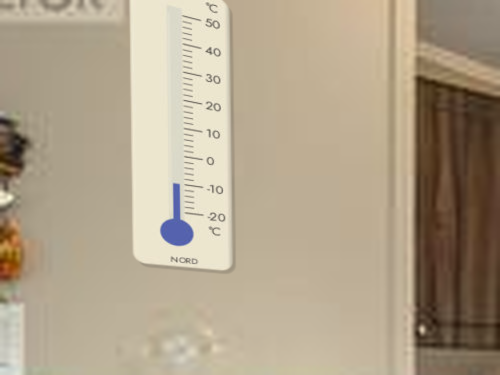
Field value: value=-10 unit=°C
